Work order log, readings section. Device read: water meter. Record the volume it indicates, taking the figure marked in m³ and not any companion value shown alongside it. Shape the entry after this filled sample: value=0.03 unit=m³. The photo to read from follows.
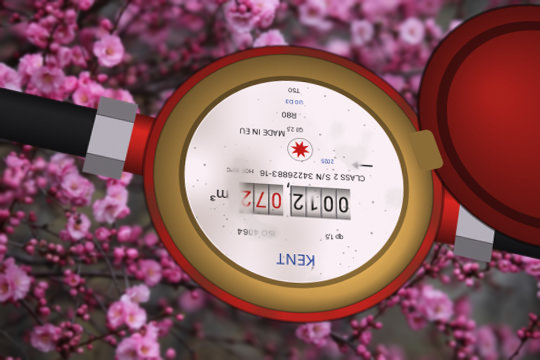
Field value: value=12.072 unit=m³
